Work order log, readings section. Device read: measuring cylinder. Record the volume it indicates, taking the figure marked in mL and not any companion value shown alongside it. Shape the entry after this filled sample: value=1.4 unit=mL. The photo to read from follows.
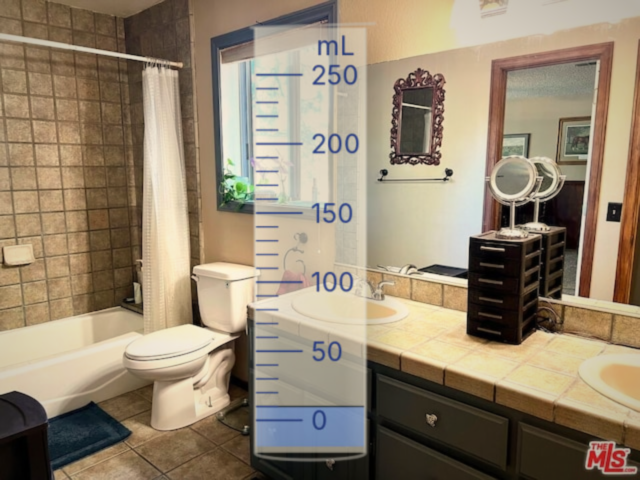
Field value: value=10 unit=mL
